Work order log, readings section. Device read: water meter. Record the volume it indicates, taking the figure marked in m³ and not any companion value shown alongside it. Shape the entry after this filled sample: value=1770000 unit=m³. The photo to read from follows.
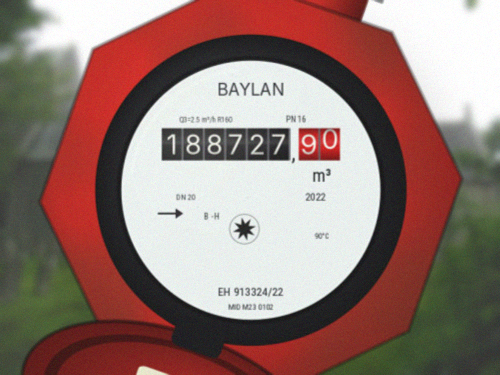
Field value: value=188727.90 unit=m³
